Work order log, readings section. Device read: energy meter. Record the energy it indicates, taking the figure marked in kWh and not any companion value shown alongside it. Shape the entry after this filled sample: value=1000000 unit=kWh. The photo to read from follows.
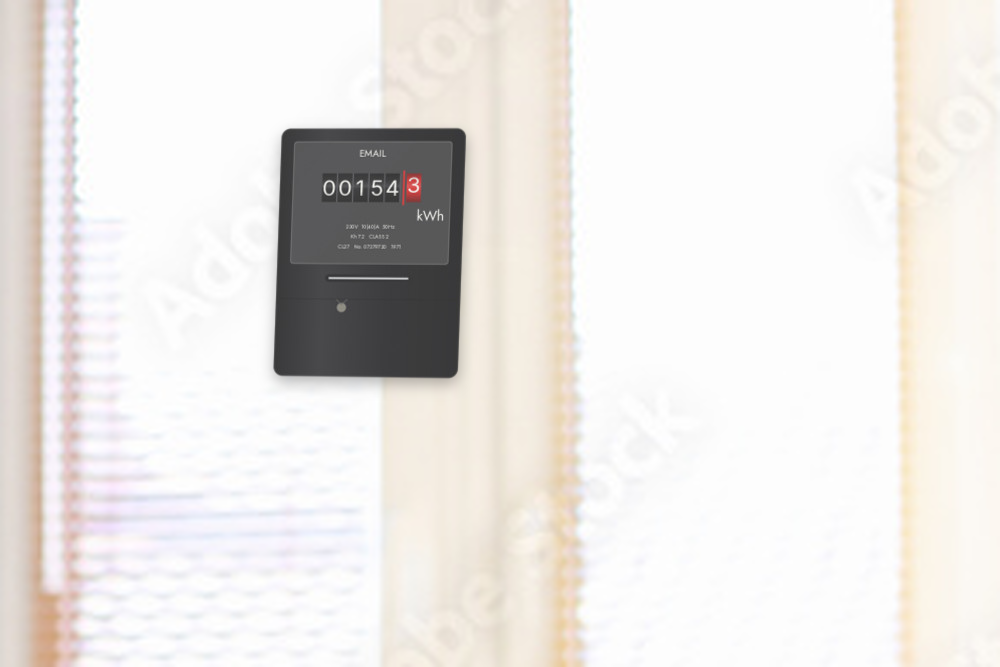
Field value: value=154.3 unit=kWh
